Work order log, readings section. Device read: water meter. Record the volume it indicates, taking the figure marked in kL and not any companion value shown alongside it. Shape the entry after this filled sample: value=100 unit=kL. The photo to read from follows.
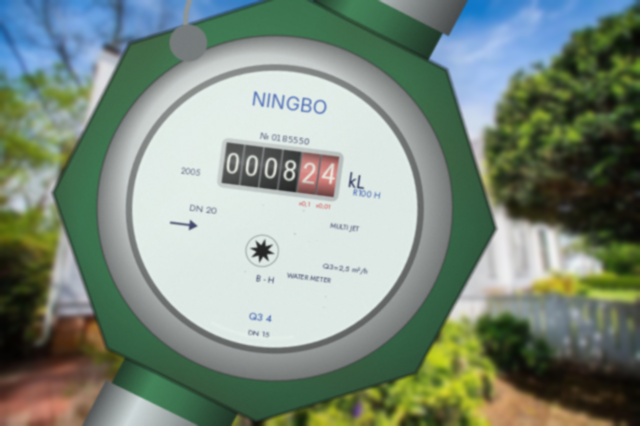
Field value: value=8.24 unit=kL
